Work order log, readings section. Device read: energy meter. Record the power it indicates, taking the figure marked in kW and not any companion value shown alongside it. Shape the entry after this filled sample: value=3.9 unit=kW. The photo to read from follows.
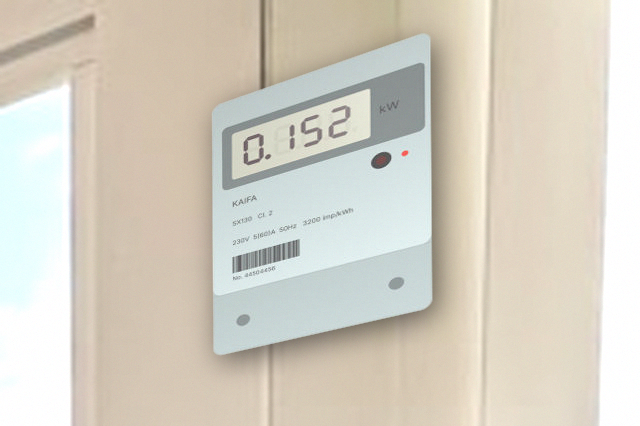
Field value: value=0.152 unit=kW
